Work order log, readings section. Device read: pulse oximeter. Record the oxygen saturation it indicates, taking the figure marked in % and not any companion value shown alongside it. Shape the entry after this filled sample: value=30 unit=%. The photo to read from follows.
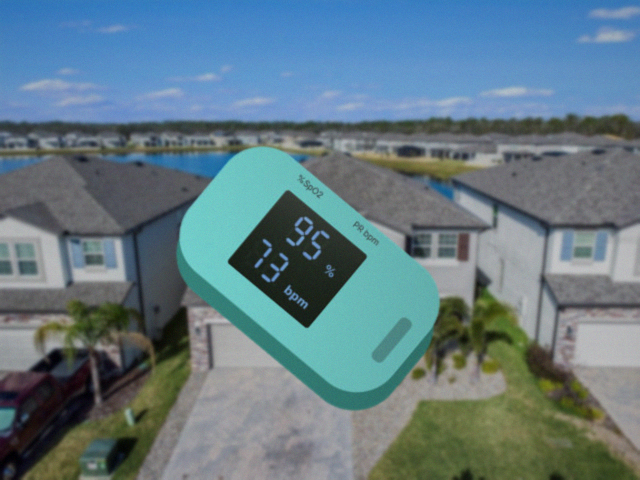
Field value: value=95 unit=%
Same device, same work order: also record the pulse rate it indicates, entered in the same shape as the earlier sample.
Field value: value=73 unit=bpm
